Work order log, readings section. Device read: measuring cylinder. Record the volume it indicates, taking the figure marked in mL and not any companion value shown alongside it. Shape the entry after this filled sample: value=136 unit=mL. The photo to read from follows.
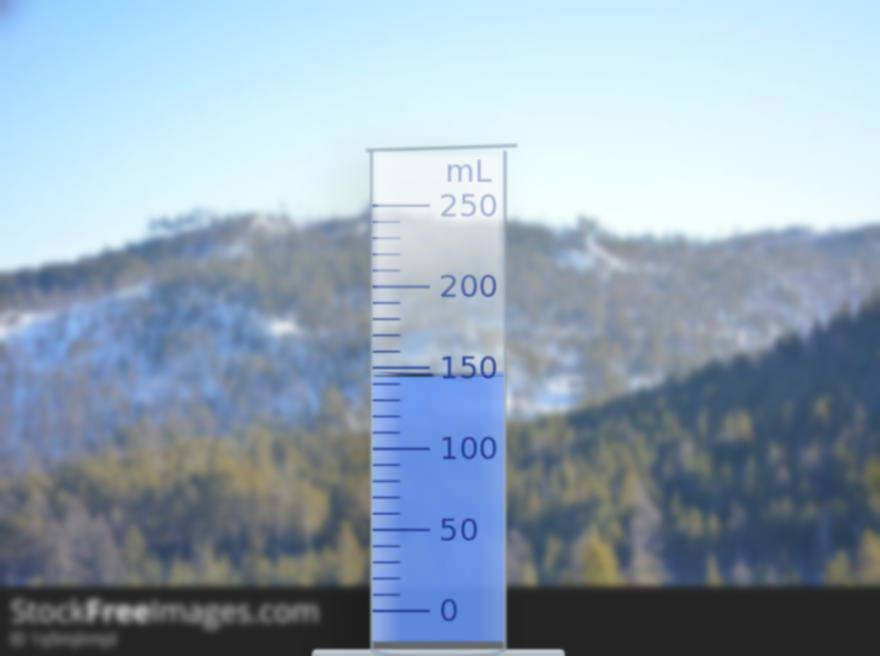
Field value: value=145 unit=mL
